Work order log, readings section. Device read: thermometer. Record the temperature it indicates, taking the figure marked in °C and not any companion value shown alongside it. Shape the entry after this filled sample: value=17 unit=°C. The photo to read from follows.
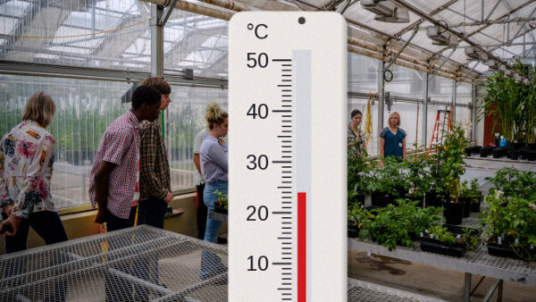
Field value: value=24 unit=°C
